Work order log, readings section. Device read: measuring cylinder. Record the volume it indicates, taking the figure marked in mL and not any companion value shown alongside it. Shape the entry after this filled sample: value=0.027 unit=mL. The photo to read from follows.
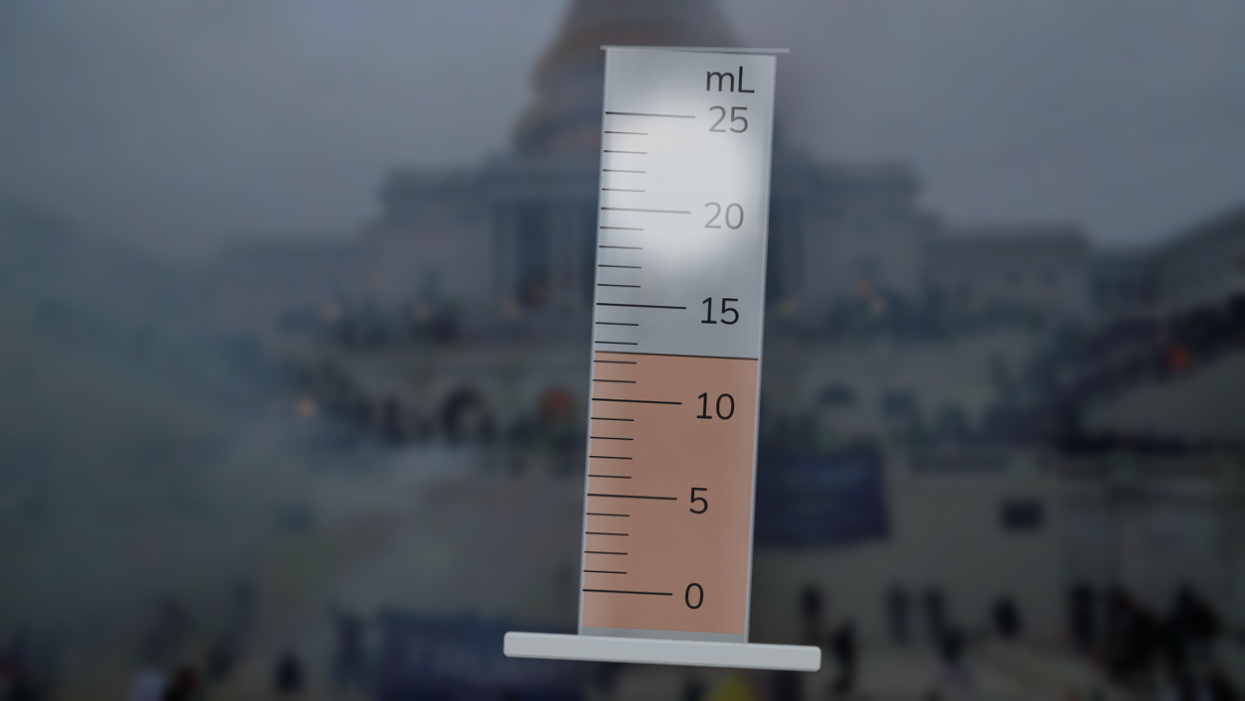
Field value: value=12.5 unit=mL
